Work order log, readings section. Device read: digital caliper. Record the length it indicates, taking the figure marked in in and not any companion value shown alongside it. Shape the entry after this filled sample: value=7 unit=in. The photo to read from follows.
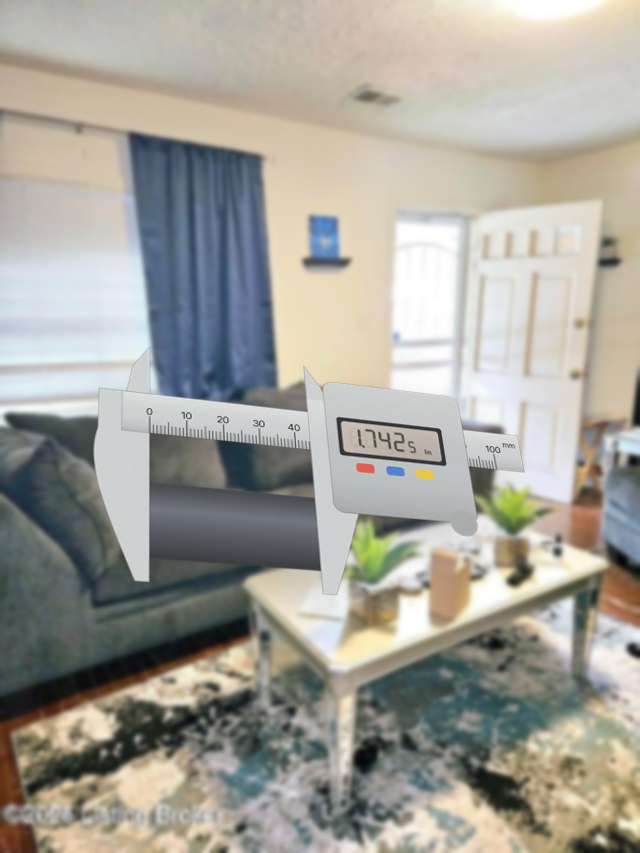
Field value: value=1.7425 unit=in
